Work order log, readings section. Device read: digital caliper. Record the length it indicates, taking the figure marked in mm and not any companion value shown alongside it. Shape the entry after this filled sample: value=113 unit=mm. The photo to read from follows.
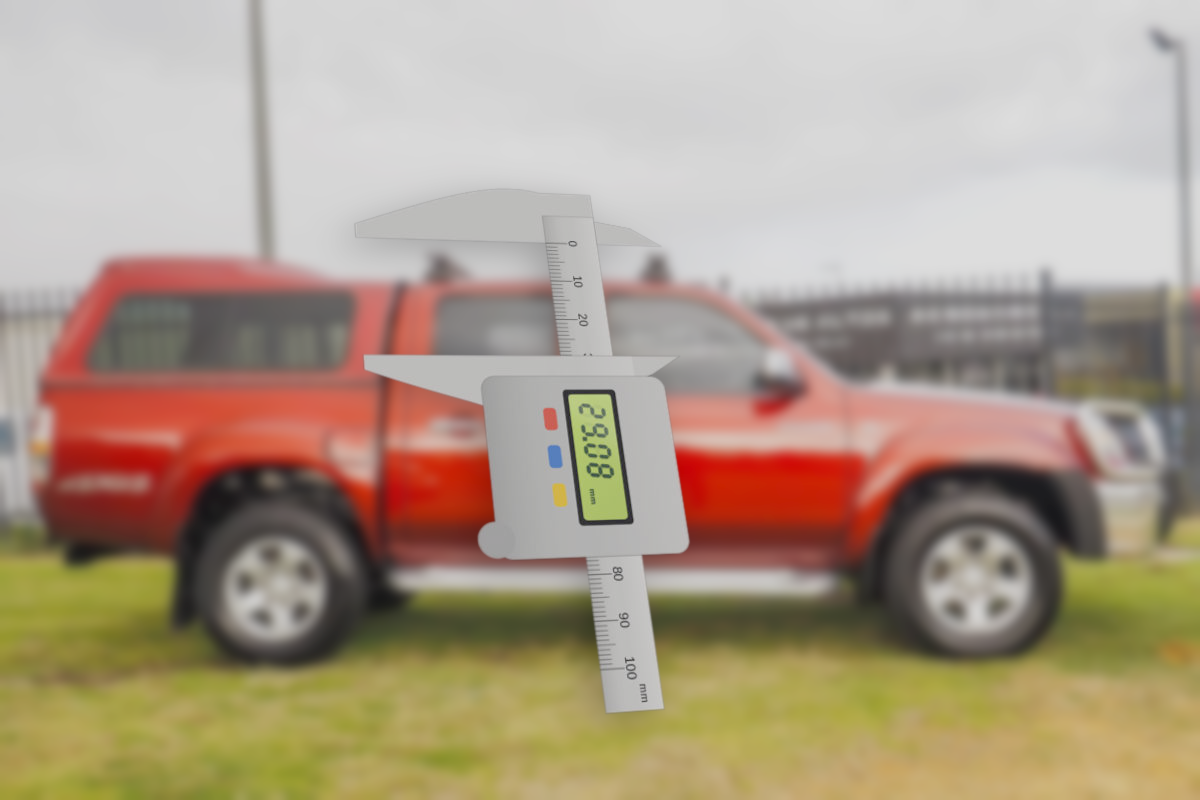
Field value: value=29.08 unit=mm
